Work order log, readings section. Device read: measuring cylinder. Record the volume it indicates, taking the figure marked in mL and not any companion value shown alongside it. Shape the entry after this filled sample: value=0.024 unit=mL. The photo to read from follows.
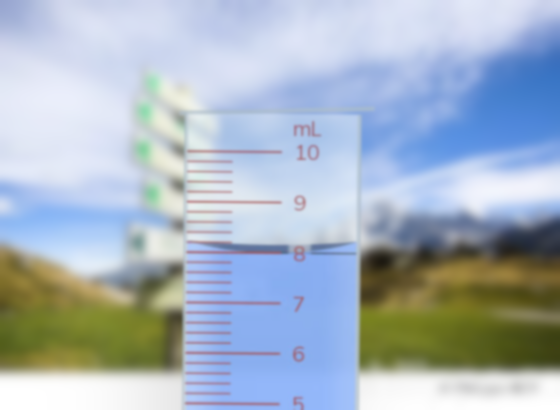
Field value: value=8 unit=mL
